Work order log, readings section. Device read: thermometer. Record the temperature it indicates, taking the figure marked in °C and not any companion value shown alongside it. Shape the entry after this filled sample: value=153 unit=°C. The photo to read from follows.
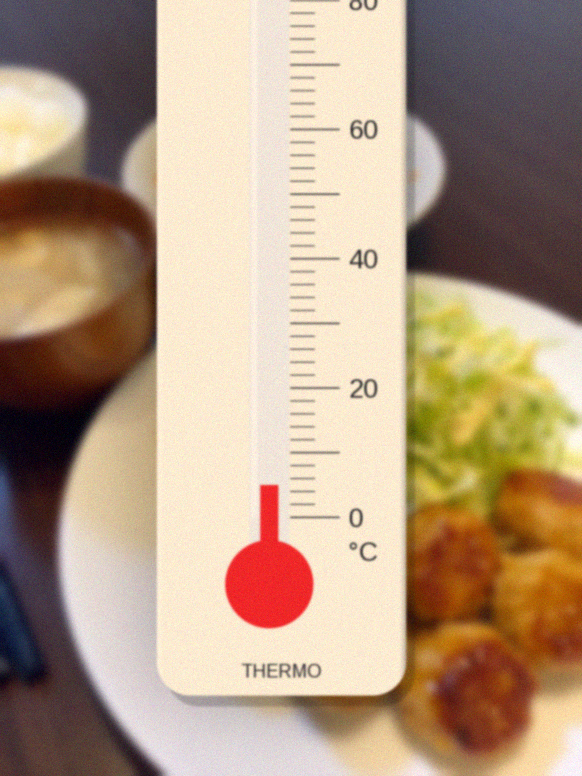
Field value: value=5 unit=°C
